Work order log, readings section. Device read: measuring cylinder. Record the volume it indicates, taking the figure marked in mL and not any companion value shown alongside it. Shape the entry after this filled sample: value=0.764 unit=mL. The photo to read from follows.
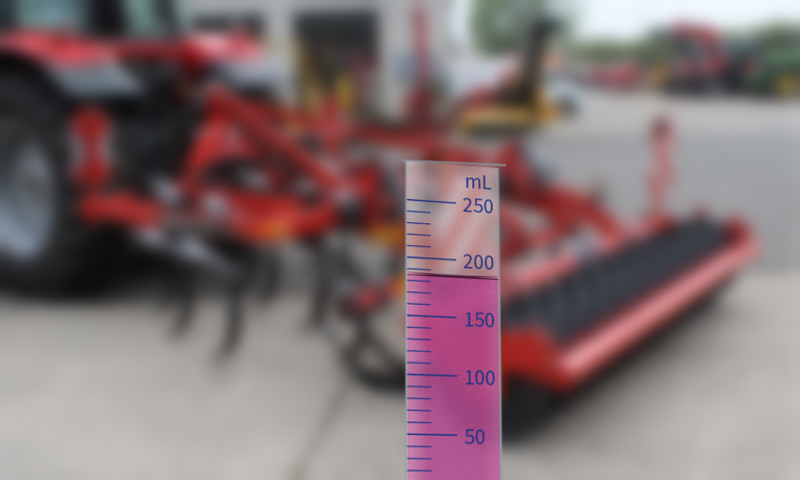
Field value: value=185 unit=mL
